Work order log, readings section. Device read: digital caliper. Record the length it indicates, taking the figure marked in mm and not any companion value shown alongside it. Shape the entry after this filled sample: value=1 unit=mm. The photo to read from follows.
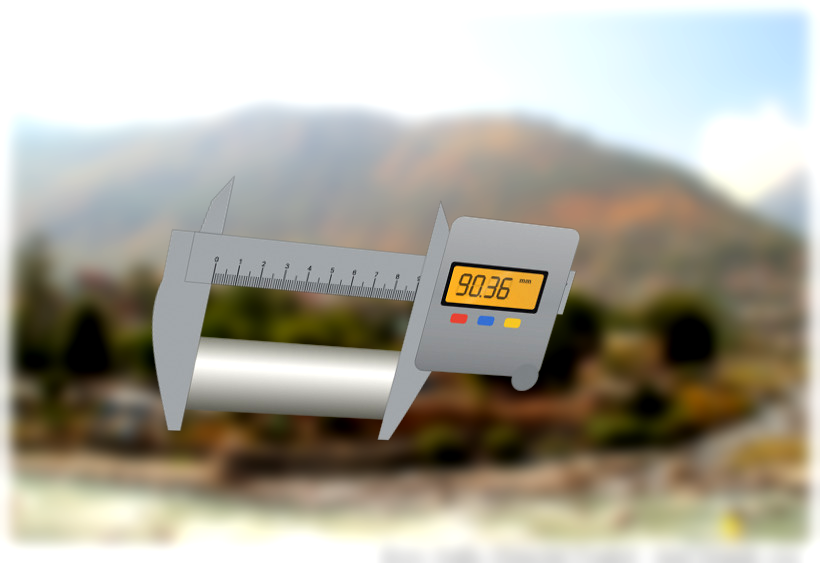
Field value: value=90.36 unit=mm
